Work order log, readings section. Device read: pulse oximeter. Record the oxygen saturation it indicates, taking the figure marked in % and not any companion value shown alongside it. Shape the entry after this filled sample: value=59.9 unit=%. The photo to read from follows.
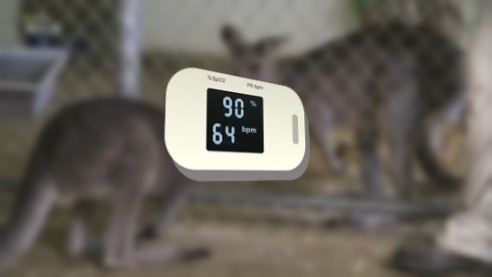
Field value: value=90 unit=%
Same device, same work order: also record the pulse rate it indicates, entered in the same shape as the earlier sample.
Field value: value=64 unit=bpm
